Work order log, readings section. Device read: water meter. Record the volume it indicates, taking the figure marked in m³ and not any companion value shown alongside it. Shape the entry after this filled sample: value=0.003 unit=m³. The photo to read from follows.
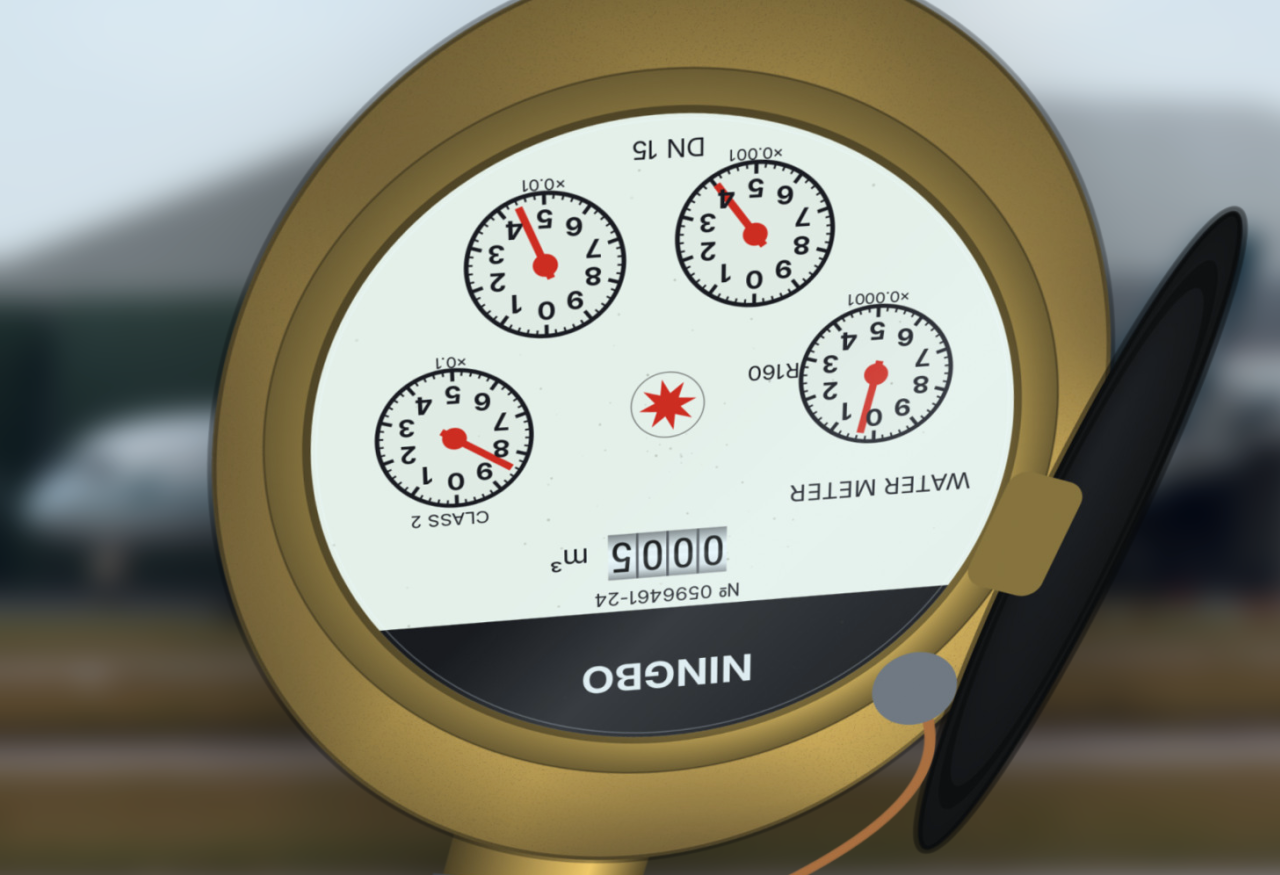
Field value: value=5.8440 unit=m³
